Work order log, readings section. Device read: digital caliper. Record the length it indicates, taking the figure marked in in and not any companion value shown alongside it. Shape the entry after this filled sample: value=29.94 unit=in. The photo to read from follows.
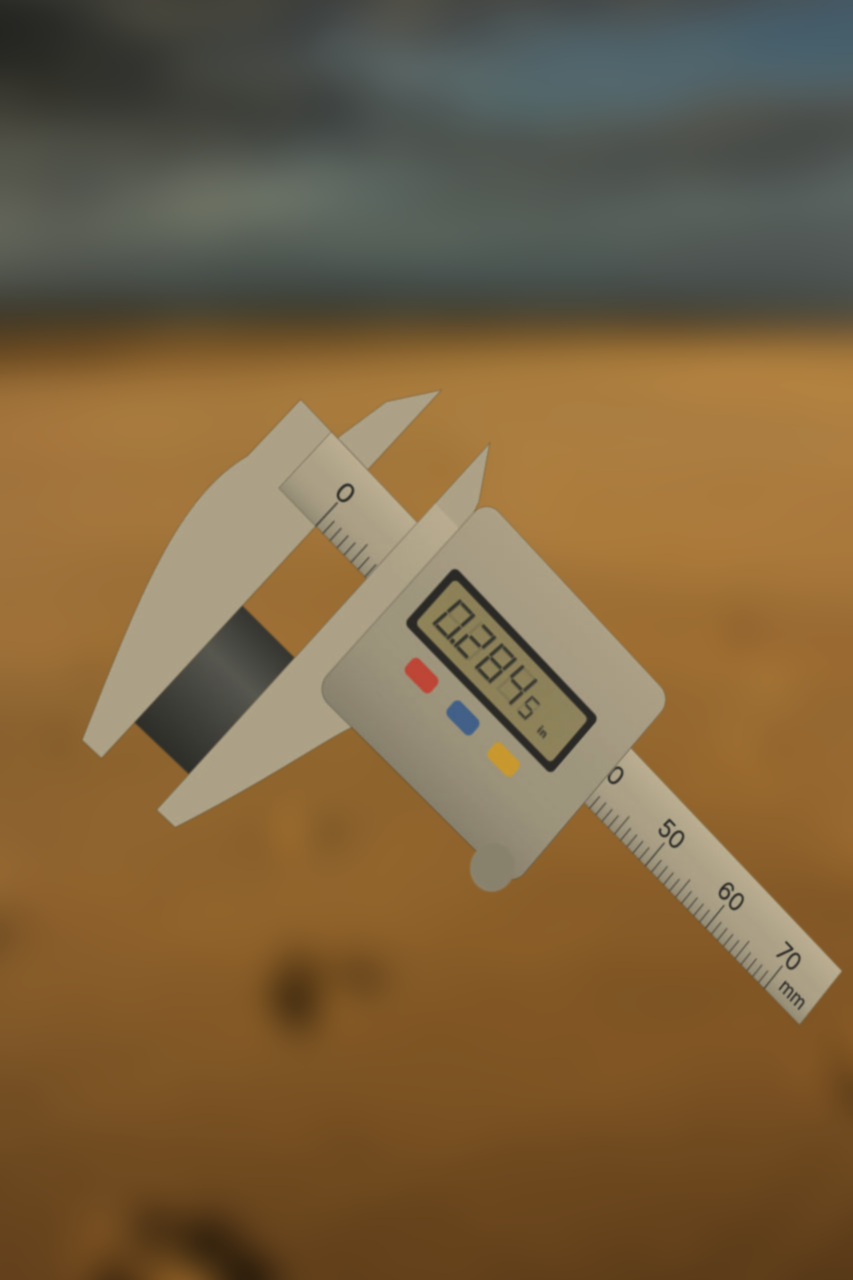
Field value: value=0.2845 unit=in
